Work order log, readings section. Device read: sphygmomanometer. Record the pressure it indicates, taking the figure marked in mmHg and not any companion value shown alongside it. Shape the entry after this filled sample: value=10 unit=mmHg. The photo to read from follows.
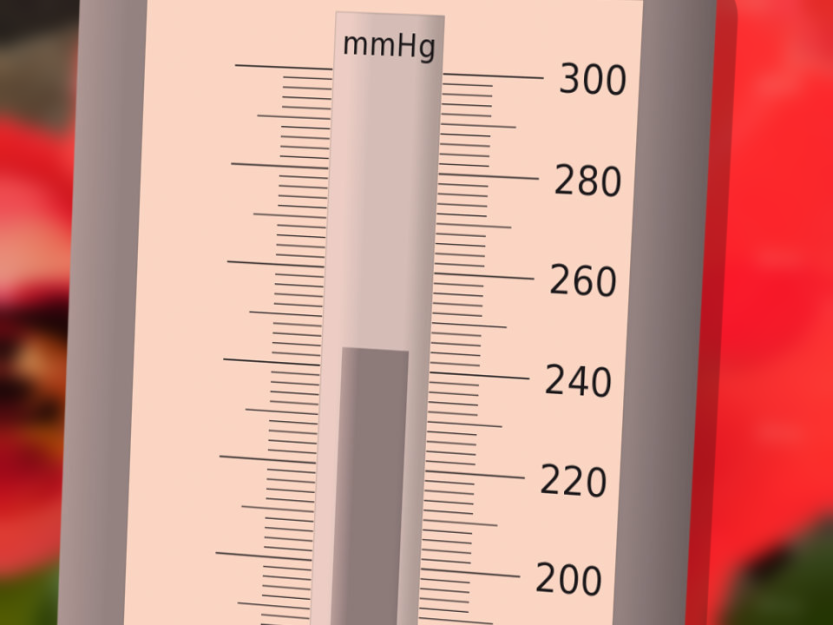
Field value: value=244 unit=mmHg
